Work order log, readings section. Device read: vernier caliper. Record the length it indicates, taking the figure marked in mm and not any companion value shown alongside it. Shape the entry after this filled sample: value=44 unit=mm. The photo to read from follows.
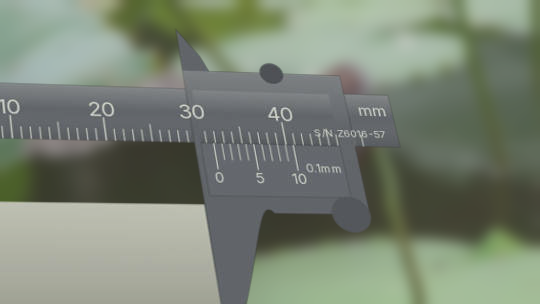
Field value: value=31.8 unit=mm
